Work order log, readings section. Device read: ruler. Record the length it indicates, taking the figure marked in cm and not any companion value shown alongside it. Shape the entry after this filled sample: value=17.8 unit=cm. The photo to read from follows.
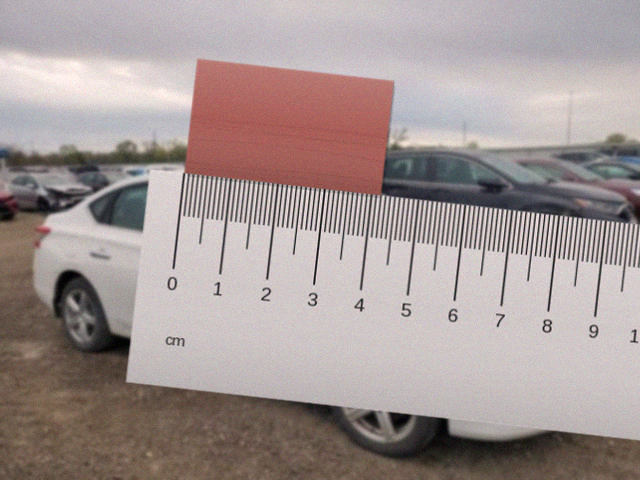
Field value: value=4.2 unit=cm
